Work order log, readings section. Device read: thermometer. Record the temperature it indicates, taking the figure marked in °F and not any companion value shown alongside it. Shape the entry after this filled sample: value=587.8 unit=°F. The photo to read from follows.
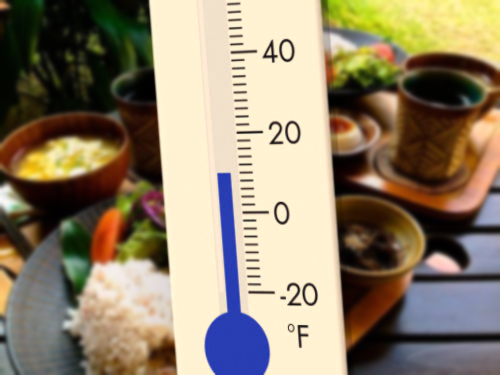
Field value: value=10 unit=°F
